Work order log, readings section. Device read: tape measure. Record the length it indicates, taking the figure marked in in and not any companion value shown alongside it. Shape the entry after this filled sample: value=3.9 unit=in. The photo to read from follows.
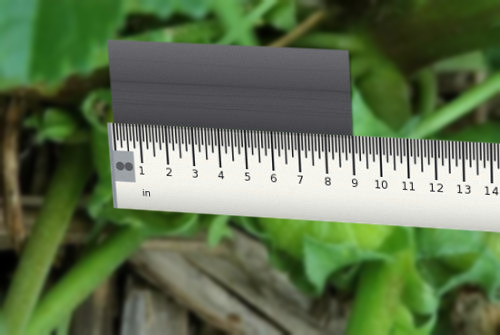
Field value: value=9 unit=in
